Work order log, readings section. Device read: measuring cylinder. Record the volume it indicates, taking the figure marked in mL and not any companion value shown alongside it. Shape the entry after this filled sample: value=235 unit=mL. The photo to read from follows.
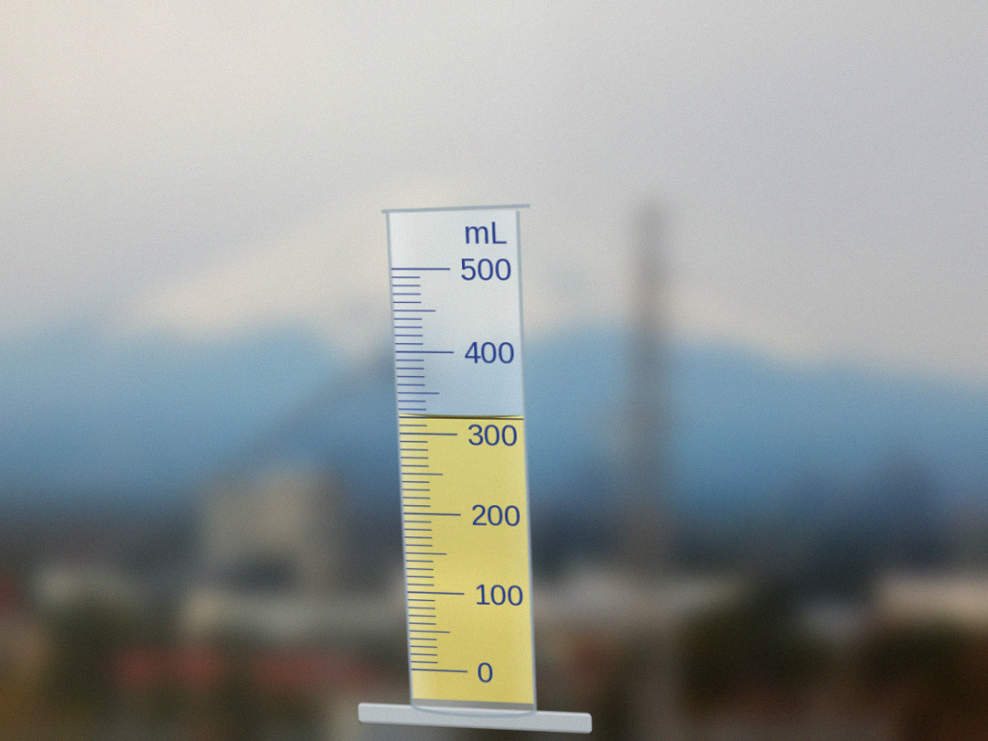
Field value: value=320 unit=mL
